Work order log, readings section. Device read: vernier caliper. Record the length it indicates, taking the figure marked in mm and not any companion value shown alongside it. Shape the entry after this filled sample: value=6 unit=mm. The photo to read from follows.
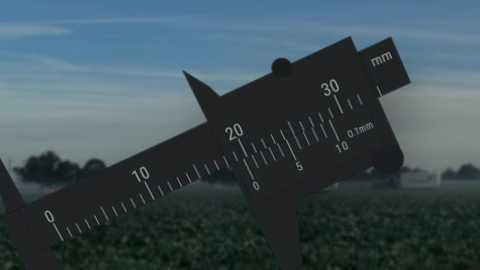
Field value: value=19.6 unit=mm
